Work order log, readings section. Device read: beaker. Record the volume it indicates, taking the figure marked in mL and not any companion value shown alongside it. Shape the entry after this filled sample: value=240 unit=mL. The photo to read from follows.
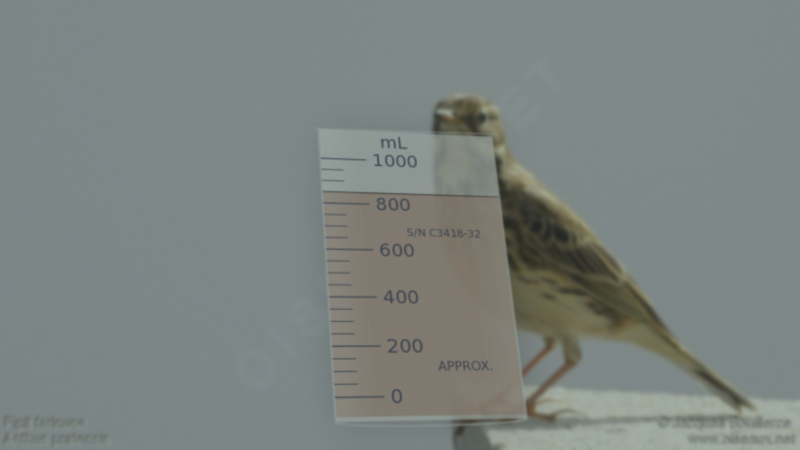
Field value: value=850 unit=mL
